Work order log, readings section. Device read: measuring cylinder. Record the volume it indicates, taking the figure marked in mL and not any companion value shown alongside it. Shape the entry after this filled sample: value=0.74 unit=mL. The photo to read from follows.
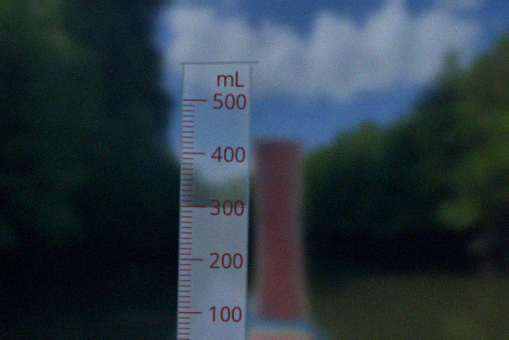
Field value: value=300 unit=mL
